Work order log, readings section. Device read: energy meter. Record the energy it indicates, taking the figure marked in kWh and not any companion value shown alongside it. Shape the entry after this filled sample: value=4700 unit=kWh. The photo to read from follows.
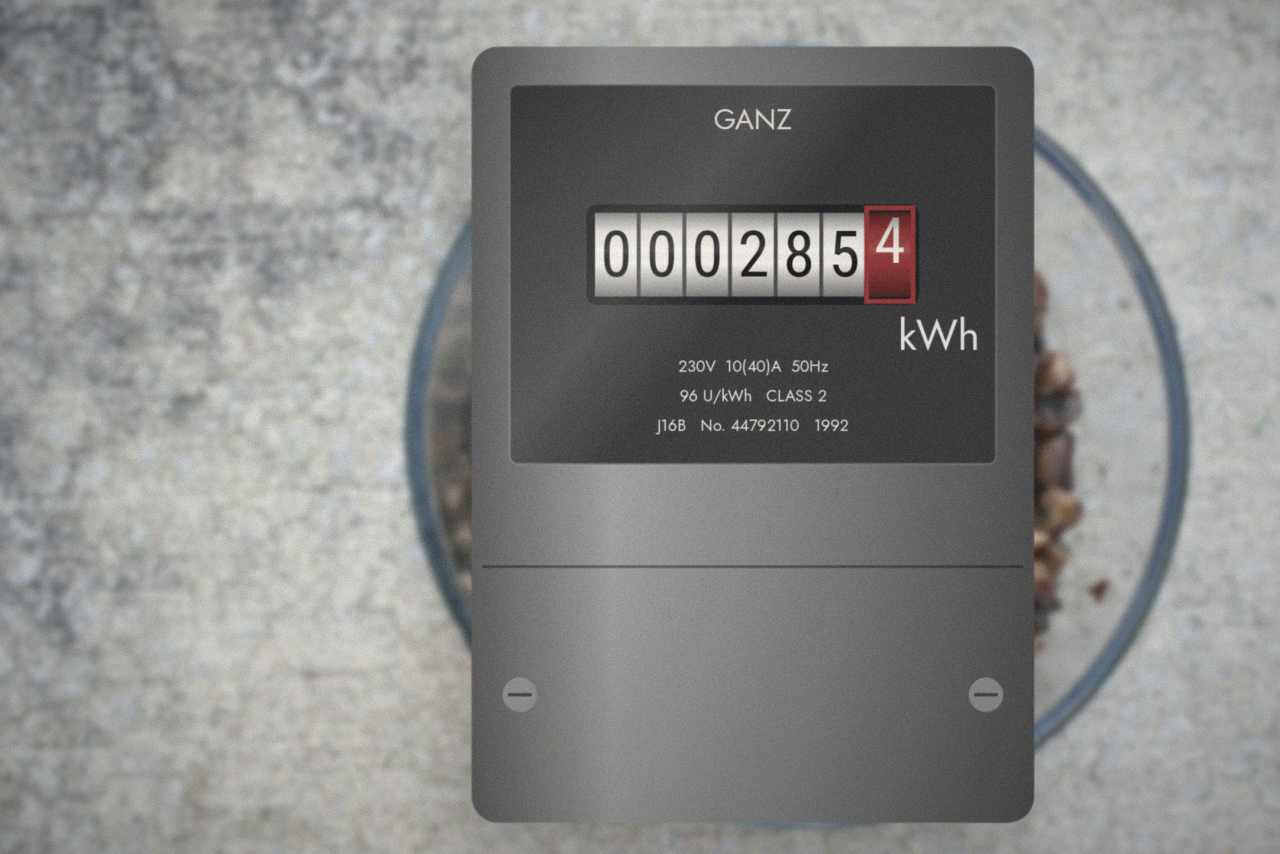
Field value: value=285.4 unit=kWh
